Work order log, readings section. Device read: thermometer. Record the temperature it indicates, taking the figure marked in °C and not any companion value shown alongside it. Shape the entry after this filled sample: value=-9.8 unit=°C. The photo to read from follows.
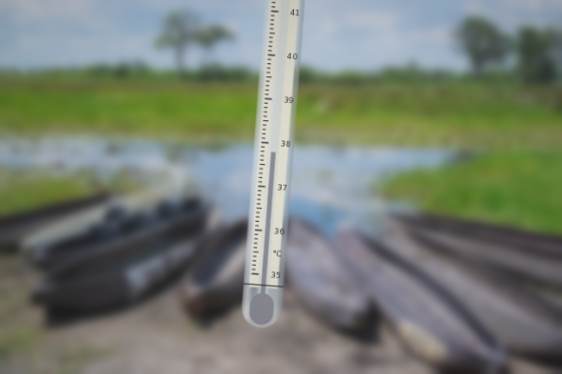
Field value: value=37.8 unit=°C
